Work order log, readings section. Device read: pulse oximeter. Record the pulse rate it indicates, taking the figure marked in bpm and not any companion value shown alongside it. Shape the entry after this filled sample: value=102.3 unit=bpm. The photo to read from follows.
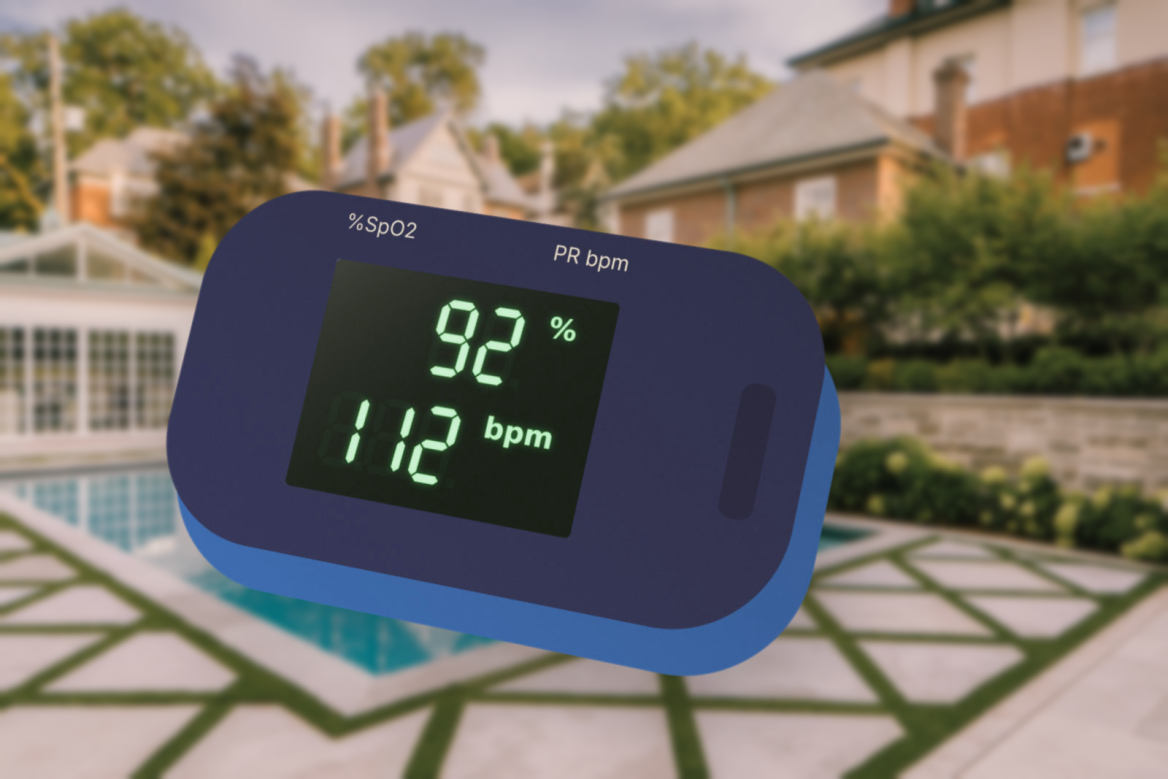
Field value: value=112 unit=bpm
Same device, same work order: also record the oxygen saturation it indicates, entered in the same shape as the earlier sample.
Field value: value=92 unit=%
